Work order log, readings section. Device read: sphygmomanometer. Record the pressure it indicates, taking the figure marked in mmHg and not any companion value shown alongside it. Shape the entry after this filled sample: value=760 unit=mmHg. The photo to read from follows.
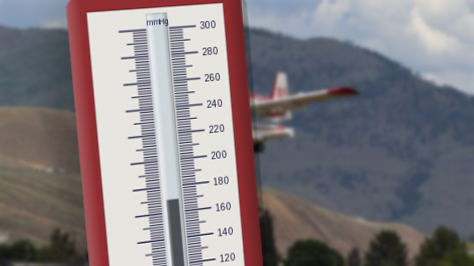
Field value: value=170 unit=mmHg
